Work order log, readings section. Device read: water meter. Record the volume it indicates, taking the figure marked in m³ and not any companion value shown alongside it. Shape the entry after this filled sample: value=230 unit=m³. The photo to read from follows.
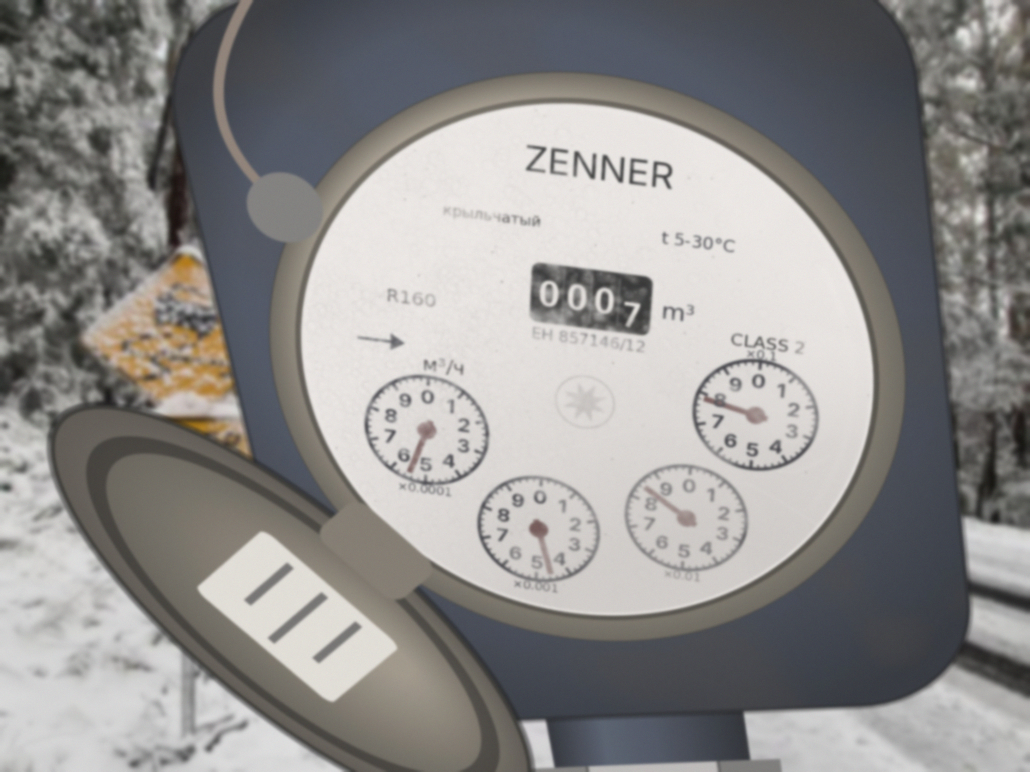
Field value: value=6.7845 unit=m³
